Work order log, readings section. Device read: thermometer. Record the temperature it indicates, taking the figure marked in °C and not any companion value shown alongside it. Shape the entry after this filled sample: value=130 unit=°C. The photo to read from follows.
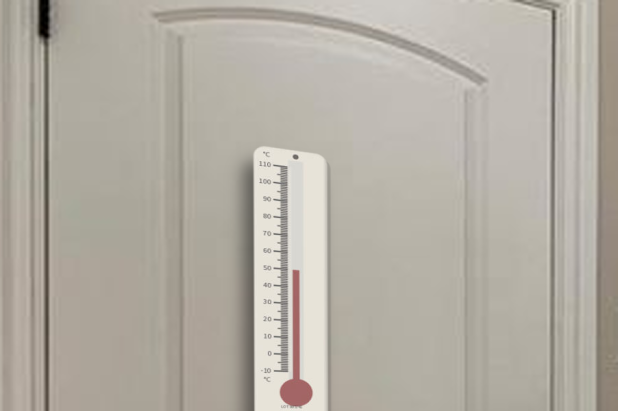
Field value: value=50 unit=°C
